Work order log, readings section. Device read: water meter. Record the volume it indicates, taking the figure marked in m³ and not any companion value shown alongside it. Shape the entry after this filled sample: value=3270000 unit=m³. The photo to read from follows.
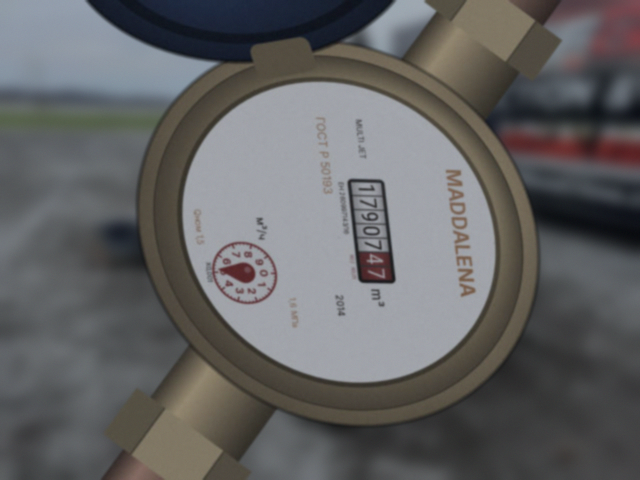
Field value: value=17907.475 unit=m³
